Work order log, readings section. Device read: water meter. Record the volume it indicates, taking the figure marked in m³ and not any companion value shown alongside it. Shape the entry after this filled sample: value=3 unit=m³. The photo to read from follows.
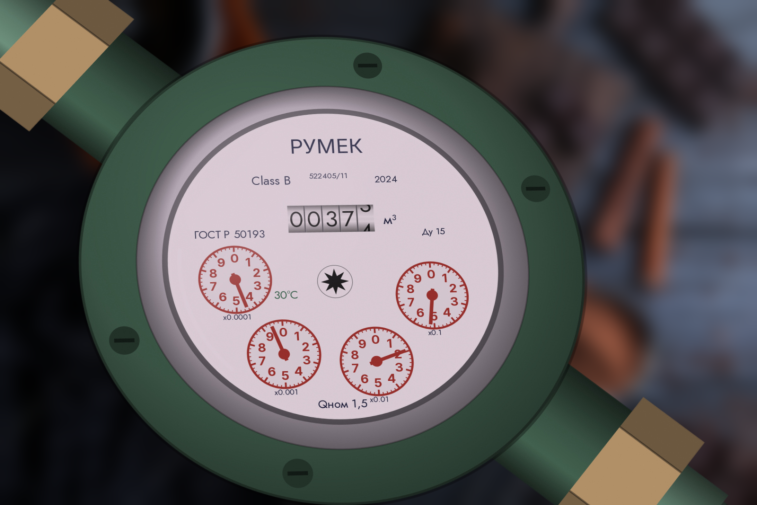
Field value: value=373.5194 unit=m³
